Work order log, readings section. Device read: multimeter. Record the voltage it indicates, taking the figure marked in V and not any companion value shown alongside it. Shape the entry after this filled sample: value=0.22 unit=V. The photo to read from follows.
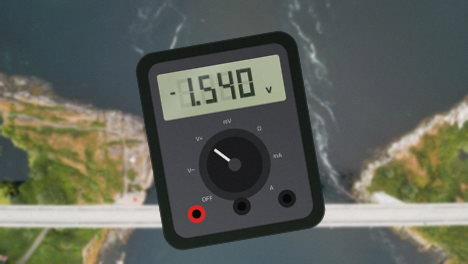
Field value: value=-1.540 unit=V
